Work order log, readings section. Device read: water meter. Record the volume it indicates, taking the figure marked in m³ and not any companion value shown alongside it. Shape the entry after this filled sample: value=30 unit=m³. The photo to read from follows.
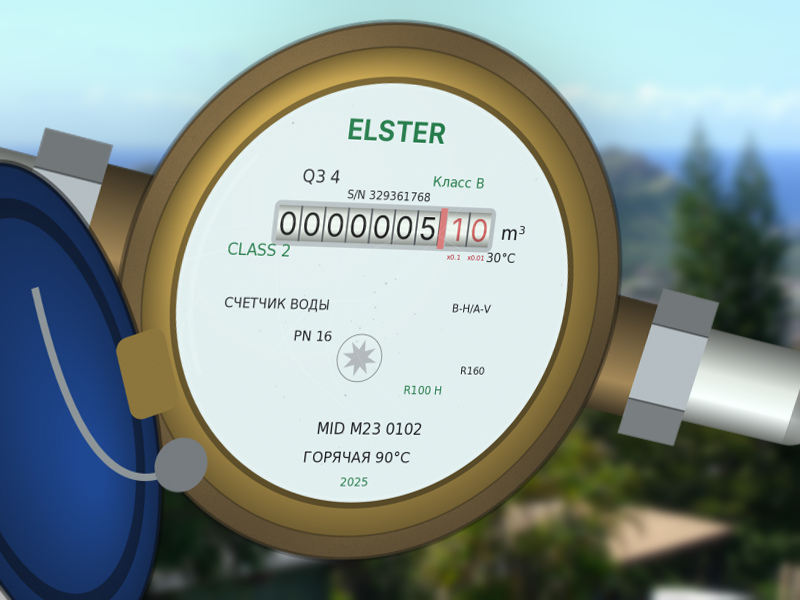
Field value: value=5.10 unit=m³
